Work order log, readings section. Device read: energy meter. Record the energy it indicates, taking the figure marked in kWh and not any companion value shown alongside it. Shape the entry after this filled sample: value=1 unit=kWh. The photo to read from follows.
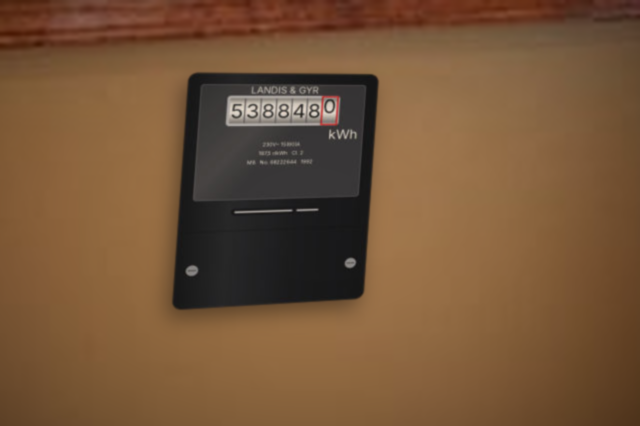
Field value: value=538848.0 unit=kWh
